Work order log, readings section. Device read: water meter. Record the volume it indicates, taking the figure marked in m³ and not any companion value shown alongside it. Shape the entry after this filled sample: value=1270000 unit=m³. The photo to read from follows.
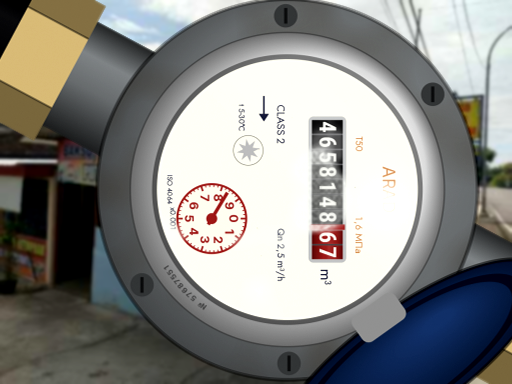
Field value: value=4658148.678 unit=m³
